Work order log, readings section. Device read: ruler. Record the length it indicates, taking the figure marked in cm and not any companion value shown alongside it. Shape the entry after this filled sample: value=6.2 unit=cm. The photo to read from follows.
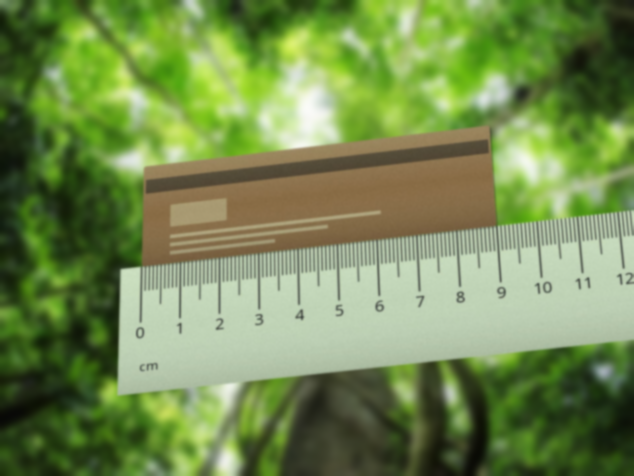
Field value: value=9 unit=cm
